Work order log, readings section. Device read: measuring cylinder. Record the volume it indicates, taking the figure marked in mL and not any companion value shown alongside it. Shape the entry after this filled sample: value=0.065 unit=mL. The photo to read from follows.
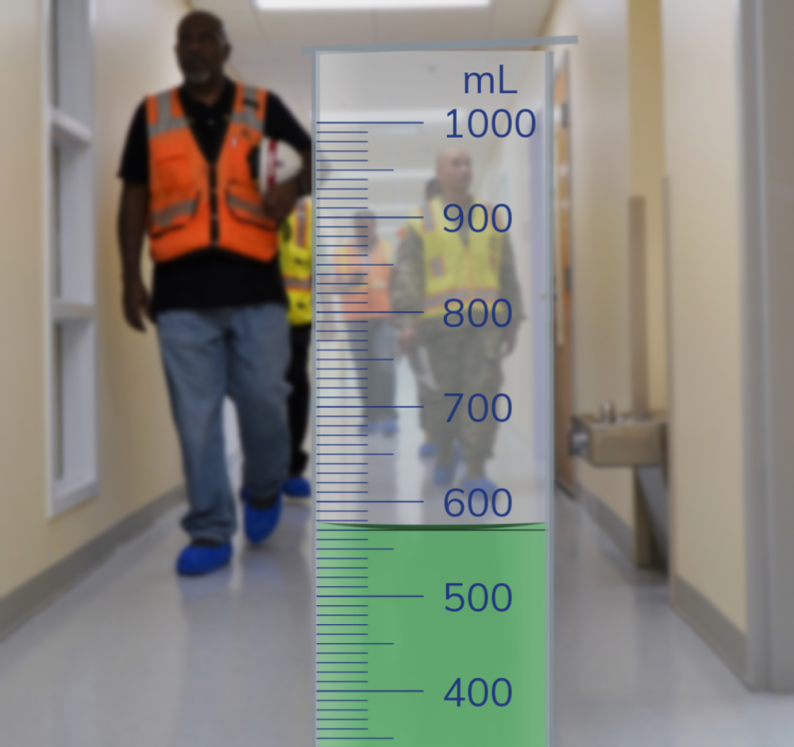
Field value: value=570 unit=mL
